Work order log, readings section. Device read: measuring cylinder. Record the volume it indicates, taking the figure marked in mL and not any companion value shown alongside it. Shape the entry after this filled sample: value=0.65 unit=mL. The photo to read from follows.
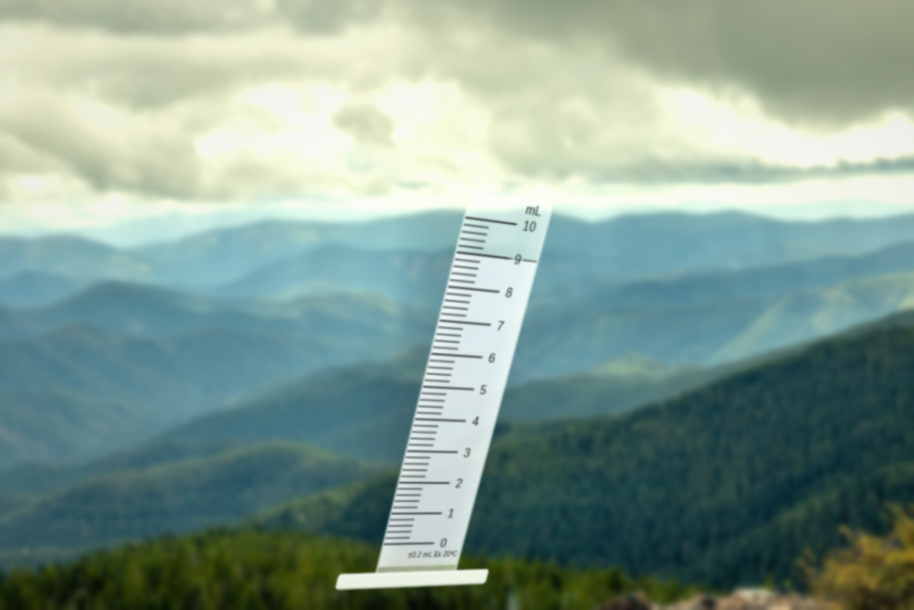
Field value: value=9 unit=mL
